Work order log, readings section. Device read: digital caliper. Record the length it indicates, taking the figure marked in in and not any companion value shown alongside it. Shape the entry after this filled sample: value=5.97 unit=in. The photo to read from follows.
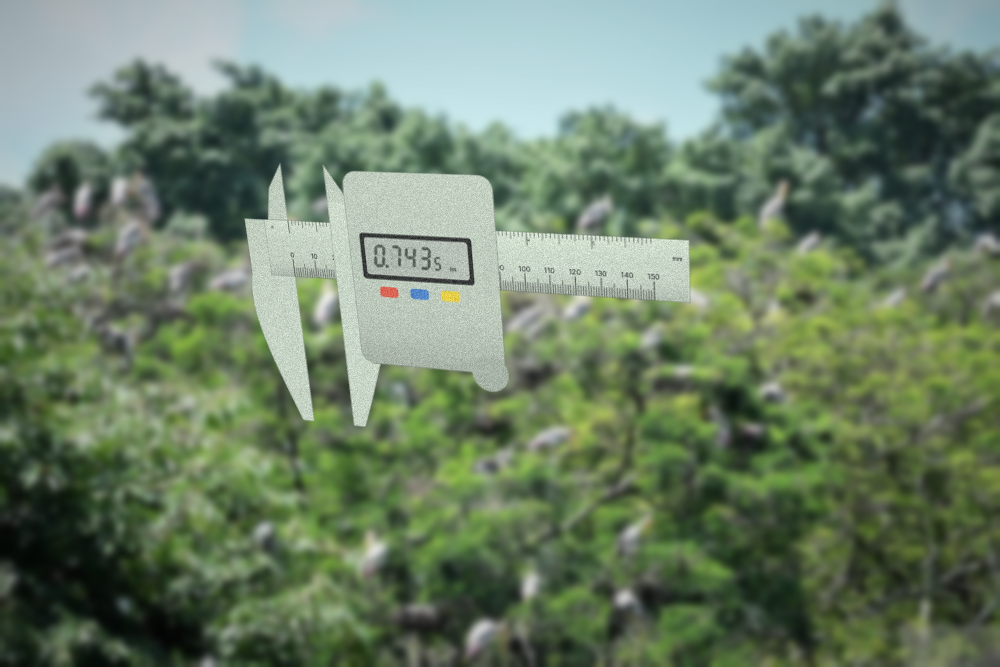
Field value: value=0.7435 unit=in
